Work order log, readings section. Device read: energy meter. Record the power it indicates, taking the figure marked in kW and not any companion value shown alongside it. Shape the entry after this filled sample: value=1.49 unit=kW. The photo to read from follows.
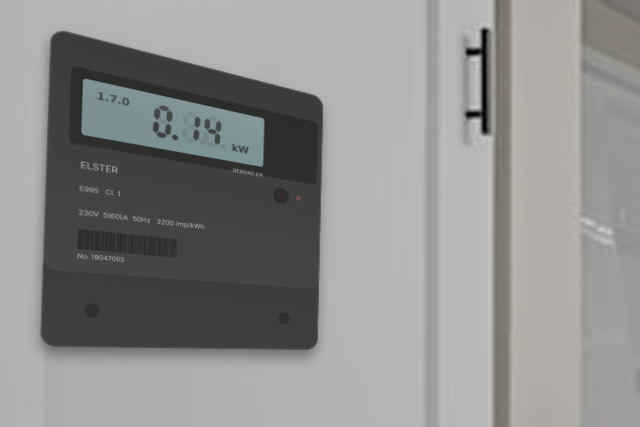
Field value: value=0.14 unit=kW
